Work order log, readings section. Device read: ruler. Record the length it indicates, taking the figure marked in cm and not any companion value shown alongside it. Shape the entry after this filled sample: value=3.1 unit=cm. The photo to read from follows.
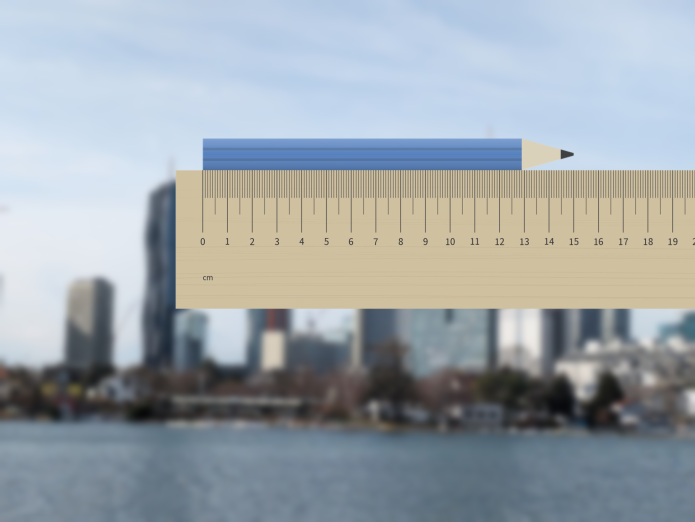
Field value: value=15 unit=cm
